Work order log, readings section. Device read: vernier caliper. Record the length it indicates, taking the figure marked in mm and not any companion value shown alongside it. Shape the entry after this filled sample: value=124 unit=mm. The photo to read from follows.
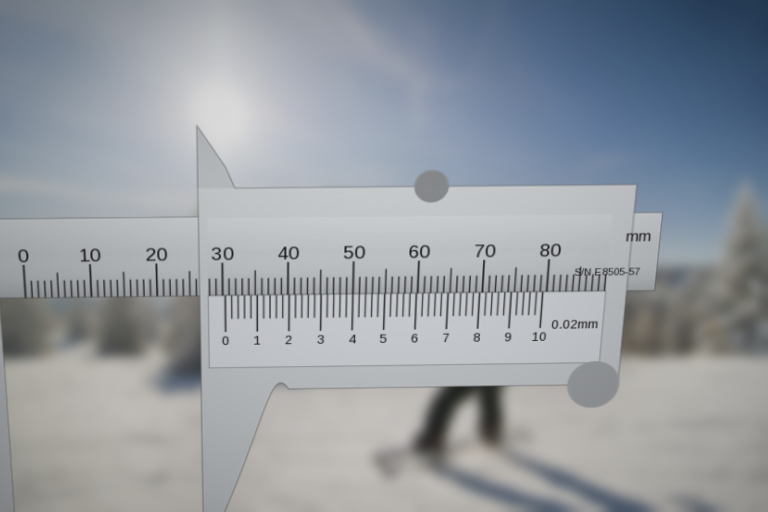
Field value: value=30.4 unit=mm
